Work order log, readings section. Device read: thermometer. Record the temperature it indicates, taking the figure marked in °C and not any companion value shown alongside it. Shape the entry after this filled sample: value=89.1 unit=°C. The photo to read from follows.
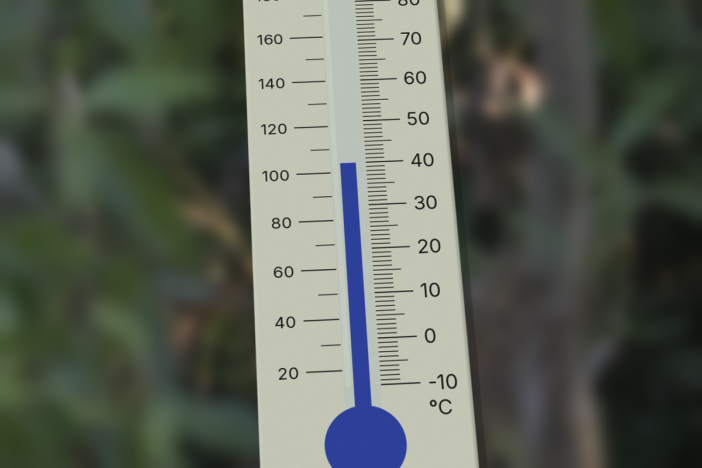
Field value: value=40 unit=°C
